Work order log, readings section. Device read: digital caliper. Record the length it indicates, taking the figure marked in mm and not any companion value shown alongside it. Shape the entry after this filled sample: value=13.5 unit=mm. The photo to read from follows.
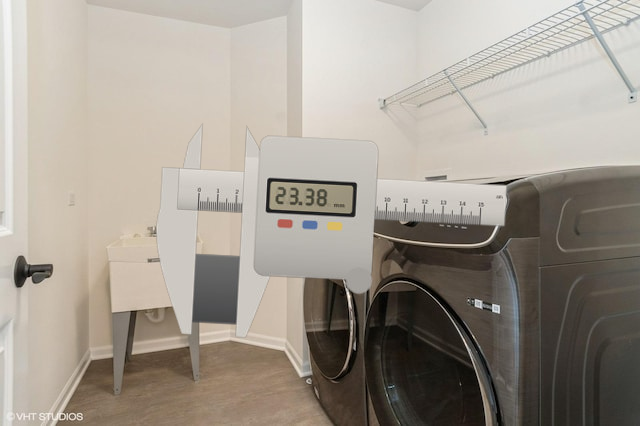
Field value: value=23.38 unit=mm
